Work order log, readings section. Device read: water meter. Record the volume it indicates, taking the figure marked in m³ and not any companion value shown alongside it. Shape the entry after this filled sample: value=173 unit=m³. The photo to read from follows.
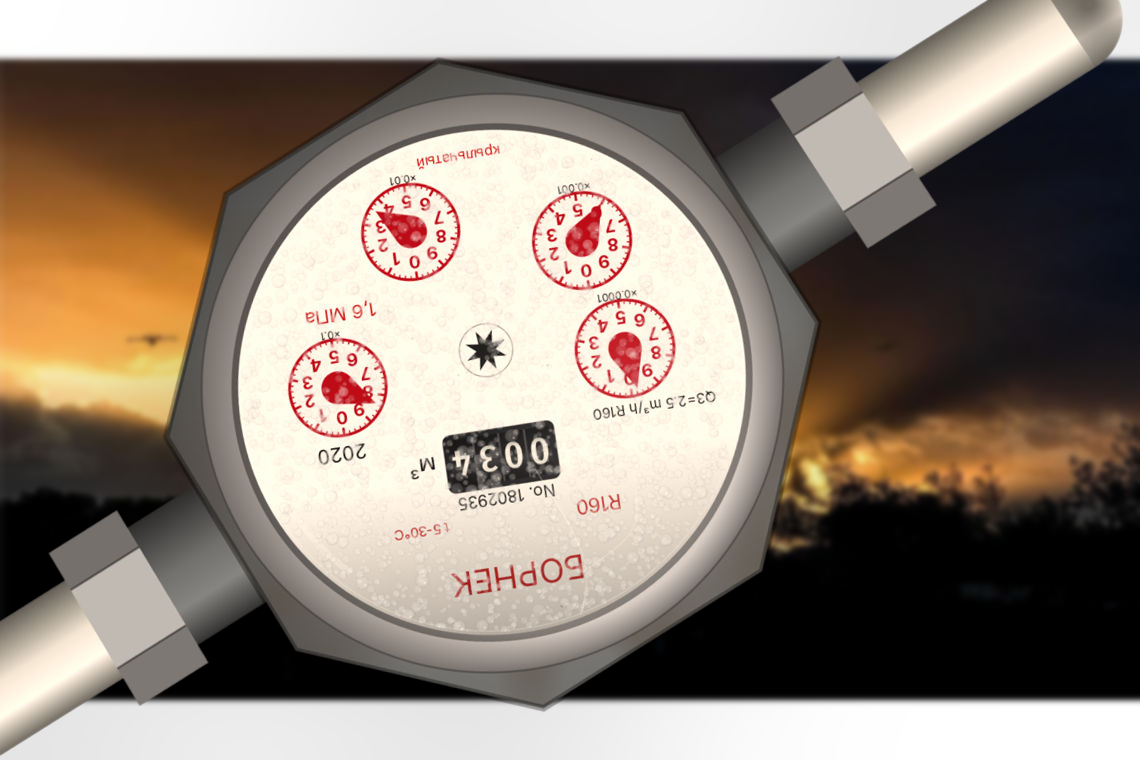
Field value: value=34.8359 unit=m³
